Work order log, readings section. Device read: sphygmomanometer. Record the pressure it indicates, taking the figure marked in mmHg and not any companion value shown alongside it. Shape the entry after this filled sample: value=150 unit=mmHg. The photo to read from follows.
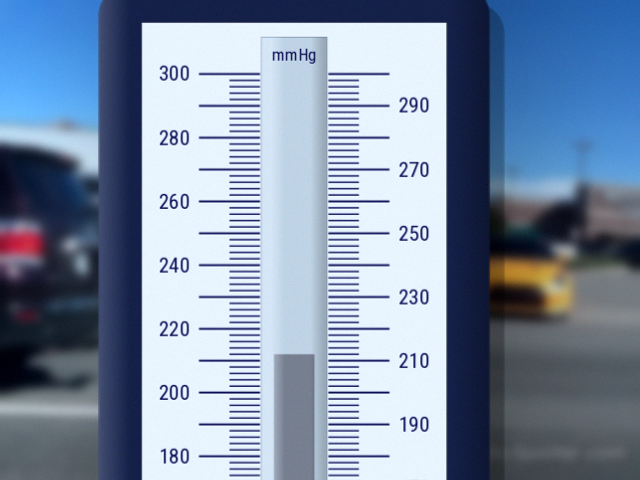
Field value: value=212 unit=mmHg
